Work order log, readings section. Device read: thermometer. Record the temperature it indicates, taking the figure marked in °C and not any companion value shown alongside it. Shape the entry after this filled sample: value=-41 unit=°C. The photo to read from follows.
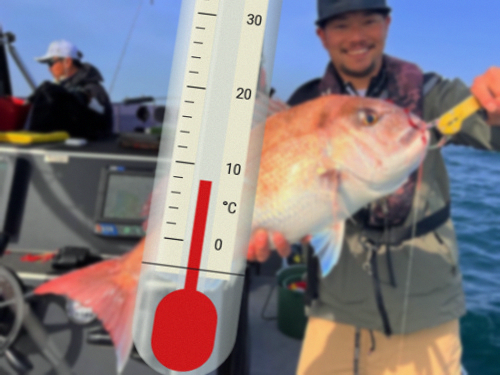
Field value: value=8 unit=°C
